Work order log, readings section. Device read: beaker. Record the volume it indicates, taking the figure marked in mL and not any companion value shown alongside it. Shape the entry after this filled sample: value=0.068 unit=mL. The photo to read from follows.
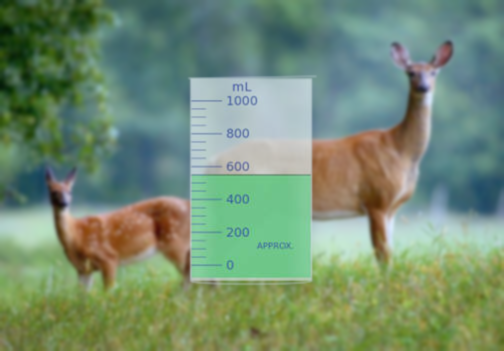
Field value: value=550 unit=mL
